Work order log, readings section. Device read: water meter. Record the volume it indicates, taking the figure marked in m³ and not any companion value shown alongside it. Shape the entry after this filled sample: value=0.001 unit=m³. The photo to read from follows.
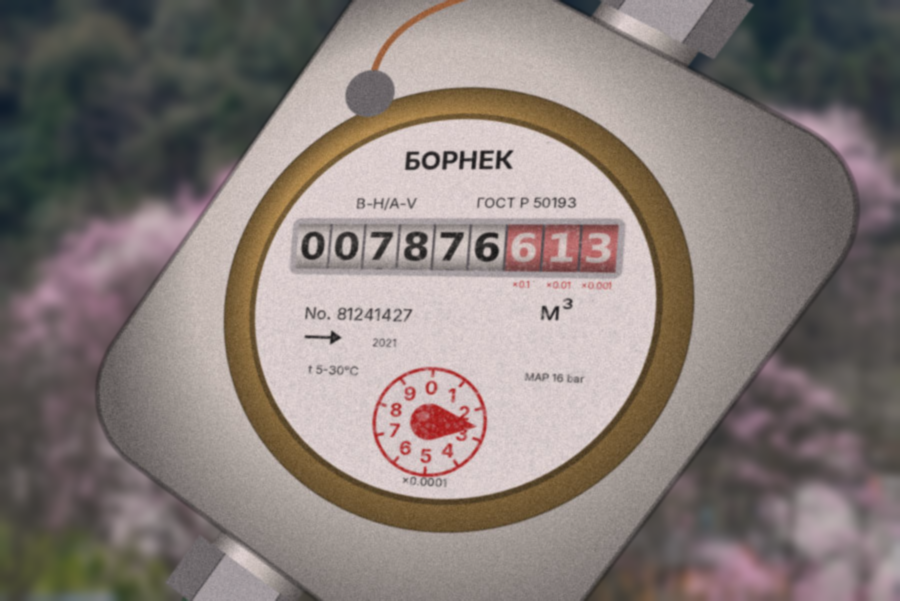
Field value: value=7876.6132 unit=m³
